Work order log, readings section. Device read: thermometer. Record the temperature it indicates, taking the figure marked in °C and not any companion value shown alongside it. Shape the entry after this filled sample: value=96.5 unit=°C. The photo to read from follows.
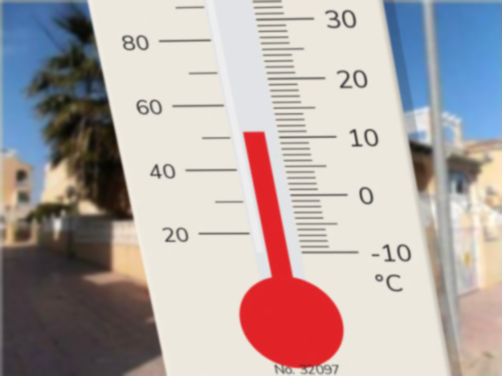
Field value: value=11 unit=°C
